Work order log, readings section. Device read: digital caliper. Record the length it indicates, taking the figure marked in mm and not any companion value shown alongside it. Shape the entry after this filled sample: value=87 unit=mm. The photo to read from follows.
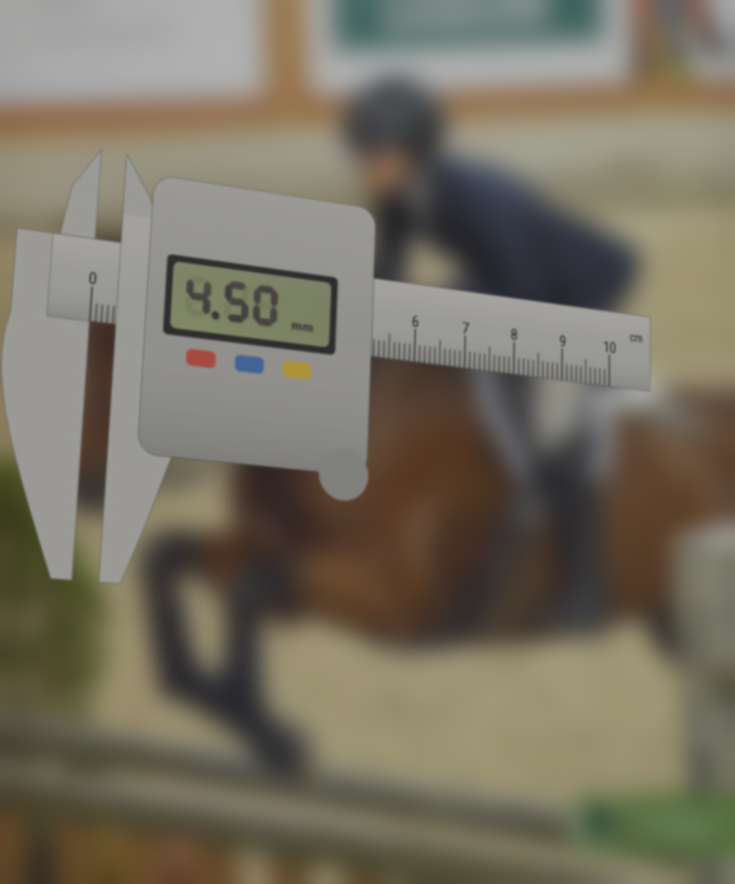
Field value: value=4.50 unit=mm
